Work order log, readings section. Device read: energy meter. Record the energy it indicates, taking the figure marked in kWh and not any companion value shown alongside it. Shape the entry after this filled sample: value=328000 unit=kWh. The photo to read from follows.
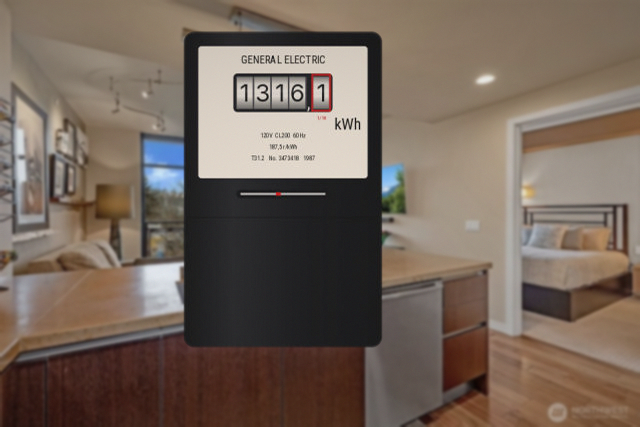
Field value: value=1316.1 unit=kWh
